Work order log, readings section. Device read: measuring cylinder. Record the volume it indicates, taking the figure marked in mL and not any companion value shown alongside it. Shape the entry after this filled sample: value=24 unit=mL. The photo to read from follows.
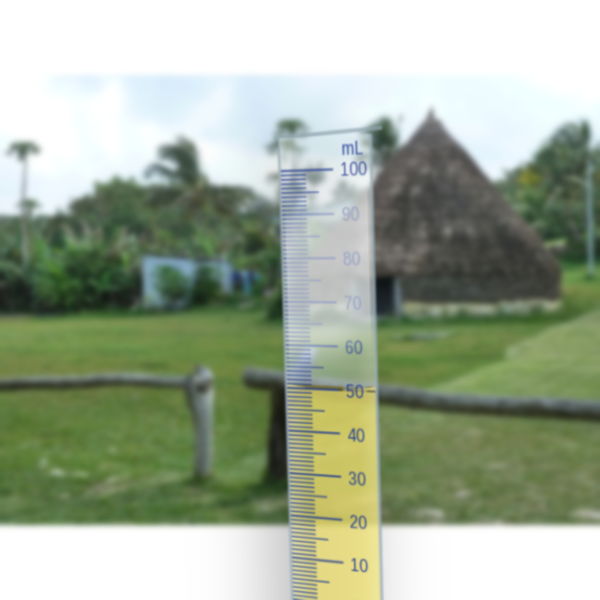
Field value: value=50 unit=mL
